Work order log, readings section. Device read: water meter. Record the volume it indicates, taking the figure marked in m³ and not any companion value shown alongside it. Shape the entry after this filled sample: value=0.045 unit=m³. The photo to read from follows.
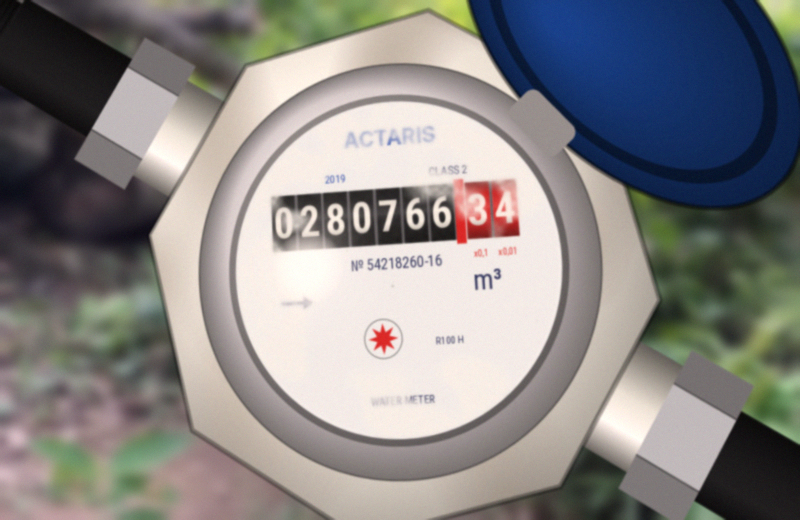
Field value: value=280766.34 unit=m³
